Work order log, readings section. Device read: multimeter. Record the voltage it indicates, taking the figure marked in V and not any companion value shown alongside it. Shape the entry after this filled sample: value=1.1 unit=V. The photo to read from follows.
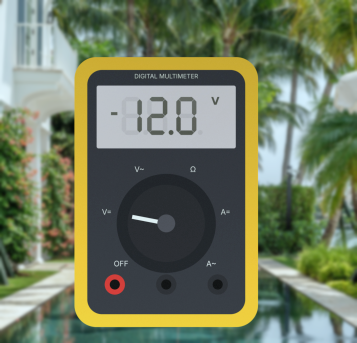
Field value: value=-12.0 unit=V
